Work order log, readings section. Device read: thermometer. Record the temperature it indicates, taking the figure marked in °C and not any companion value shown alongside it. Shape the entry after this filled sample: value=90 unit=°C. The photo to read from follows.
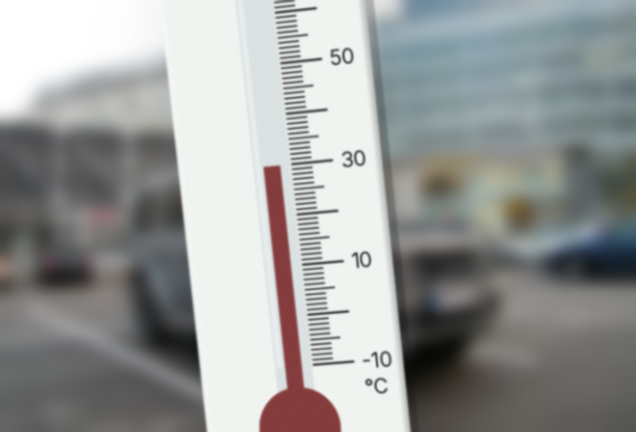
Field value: value=30 unit=°C
